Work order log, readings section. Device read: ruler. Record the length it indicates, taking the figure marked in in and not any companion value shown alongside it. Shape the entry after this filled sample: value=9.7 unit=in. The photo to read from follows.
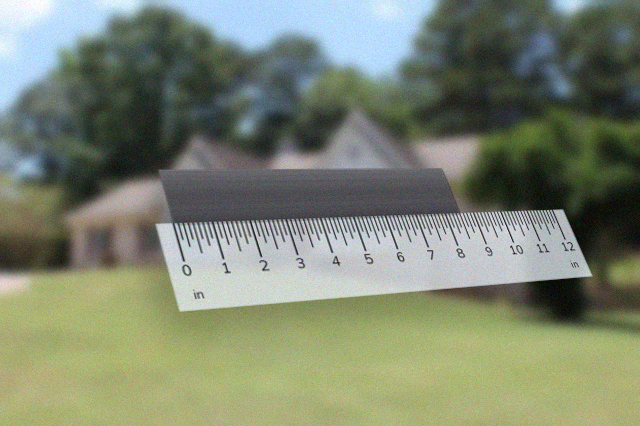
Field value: value=8.5 unit=in
